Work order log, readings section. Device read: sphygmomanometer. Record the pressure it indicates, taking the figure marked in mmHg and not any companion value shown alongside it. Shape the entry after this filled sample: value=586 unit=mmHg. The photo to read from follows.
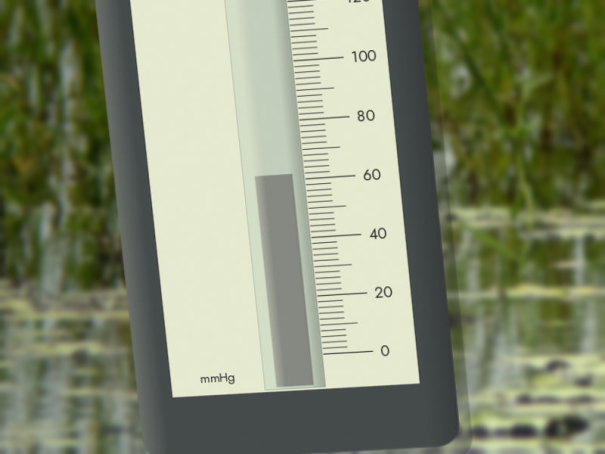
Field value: value=62 unit=mmHg
